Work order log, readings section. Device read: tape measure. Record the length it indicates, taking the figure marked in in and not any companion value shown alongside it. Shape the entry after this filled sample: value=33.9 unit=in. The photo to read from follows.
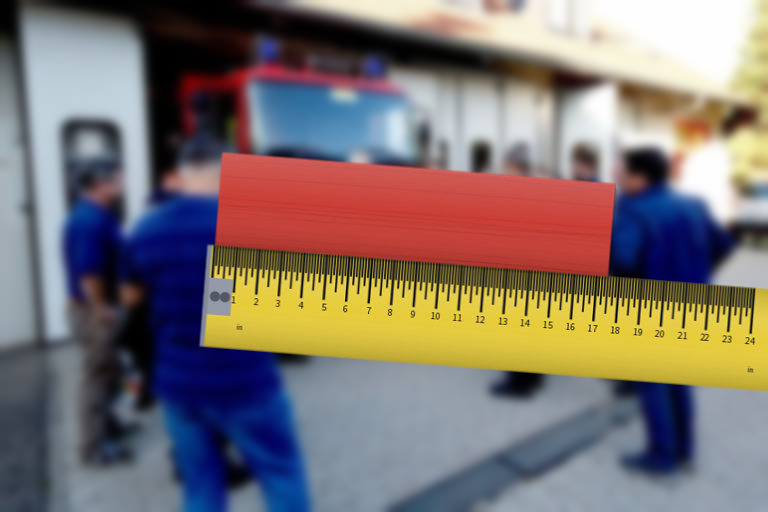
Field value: value=17.5 unit=in
